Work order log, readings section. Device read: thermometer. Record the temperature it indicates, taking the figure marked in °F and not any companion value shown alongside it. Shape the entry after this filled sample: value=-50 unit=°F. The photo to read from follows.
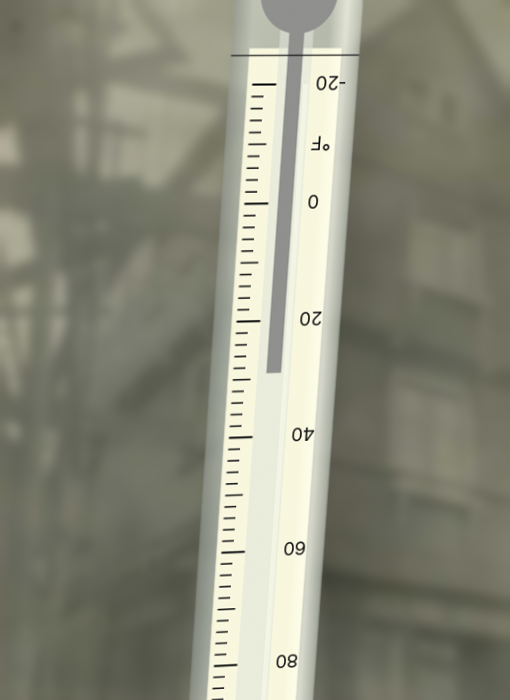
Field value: value=29 unit=°F
